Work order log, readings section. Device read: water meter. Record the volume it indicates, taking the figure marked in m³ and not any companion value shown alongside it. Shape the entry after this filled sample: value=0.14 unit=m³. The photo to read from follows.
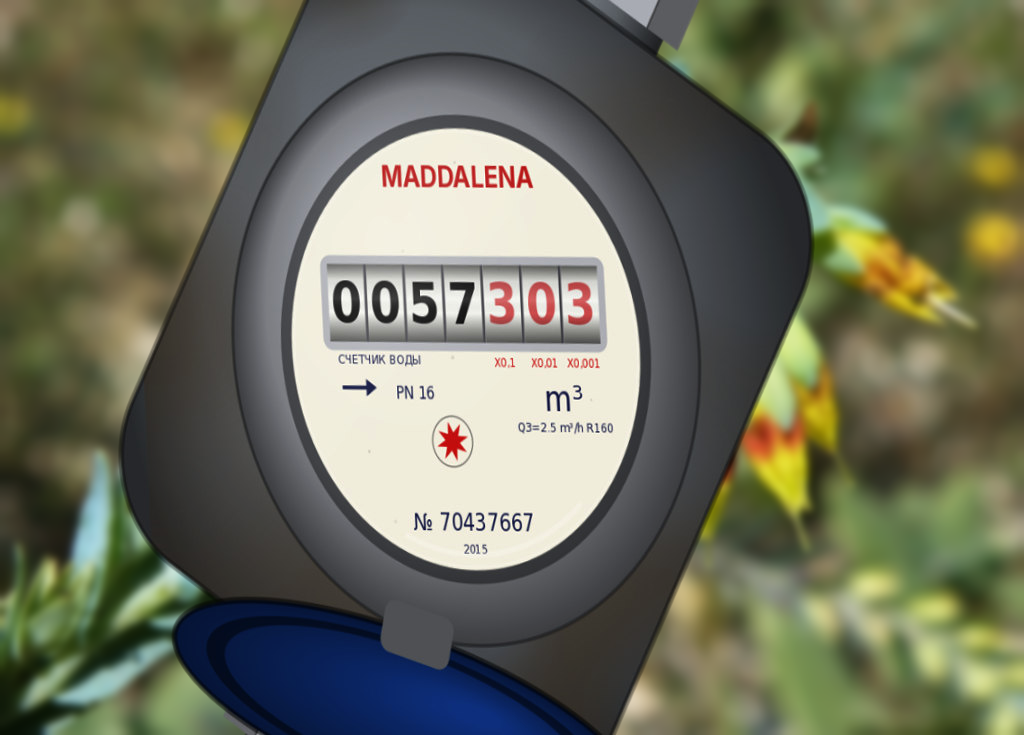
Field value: value=57.303 unit=m³
